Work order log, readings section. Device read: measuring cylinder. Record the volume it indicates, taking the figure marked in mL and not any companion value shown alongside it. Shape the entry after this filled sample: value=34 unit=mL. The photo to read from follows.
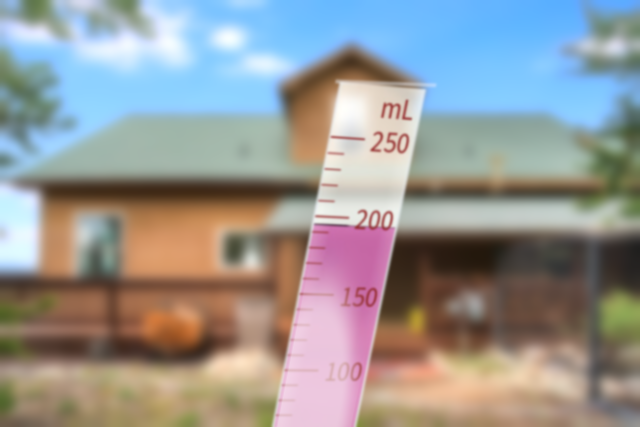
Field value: value=195 unit=mL
